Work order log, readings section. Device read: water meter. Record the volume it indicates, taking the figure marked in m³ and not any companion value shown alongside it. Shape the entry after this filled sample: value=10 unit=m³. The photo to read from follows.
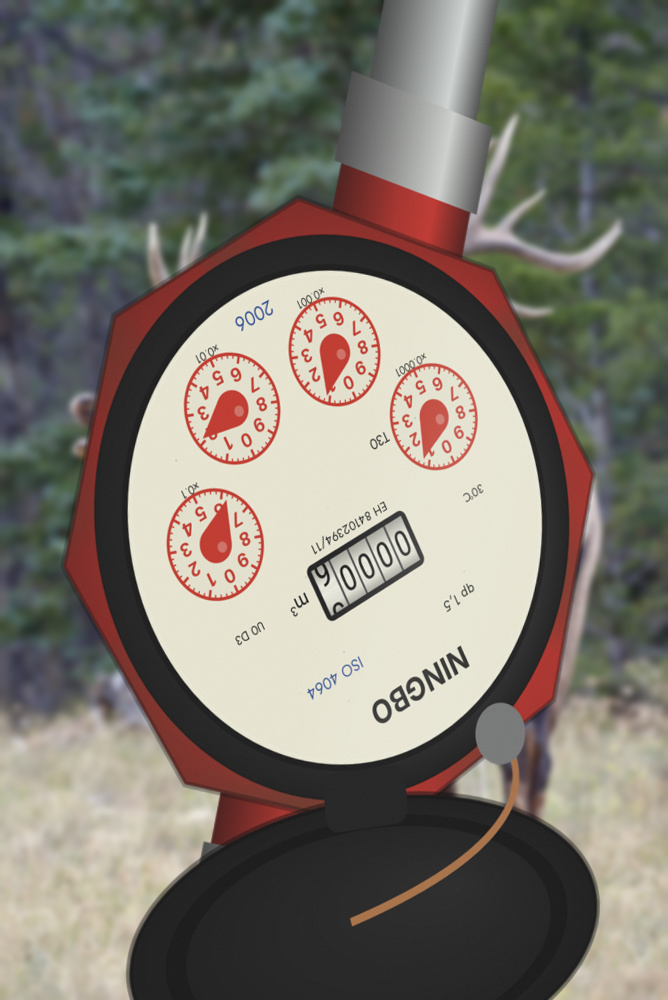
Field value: value=5.6211 unit=m³
